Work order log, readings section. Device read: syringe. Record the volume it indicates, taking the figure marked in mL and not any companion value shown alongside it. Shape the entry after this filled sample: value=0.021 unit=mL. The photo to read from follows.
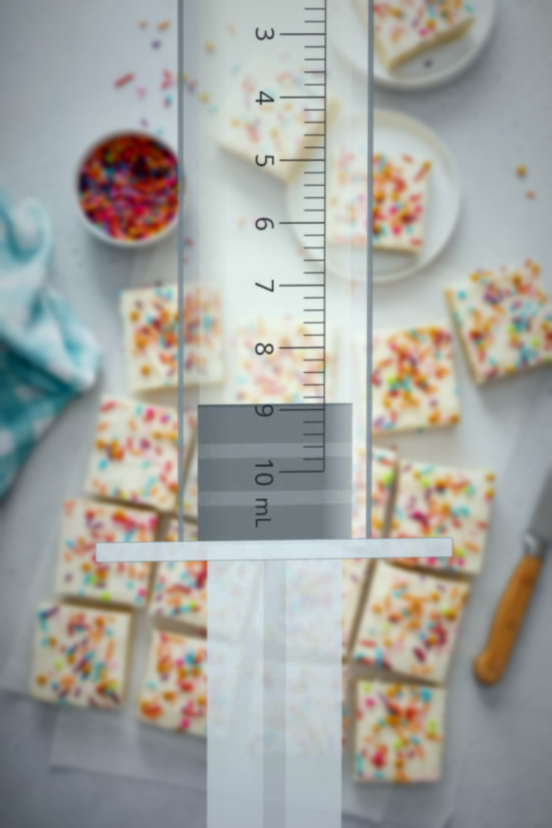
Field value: value=8.9 unit=mL
